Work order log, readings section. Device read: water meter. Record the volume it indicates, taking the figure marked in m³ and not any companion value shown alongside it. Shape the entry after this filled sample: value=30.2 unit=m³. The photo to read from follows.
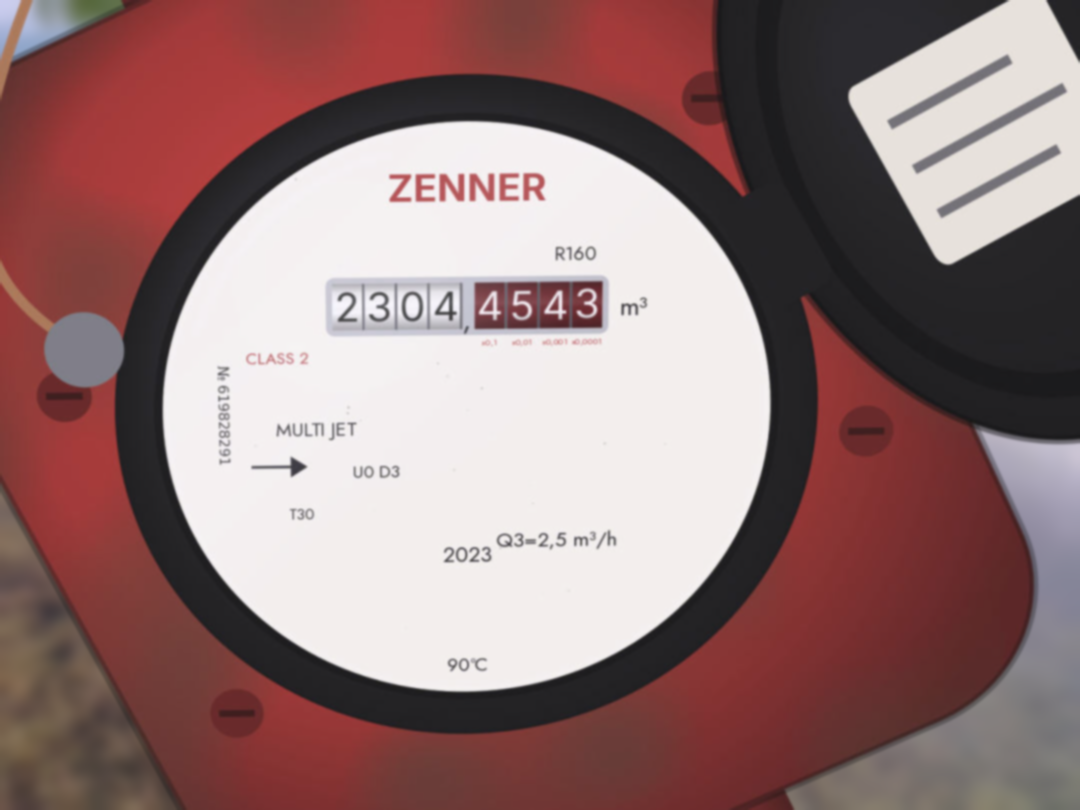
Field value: value=2304.4543 unit=m³
